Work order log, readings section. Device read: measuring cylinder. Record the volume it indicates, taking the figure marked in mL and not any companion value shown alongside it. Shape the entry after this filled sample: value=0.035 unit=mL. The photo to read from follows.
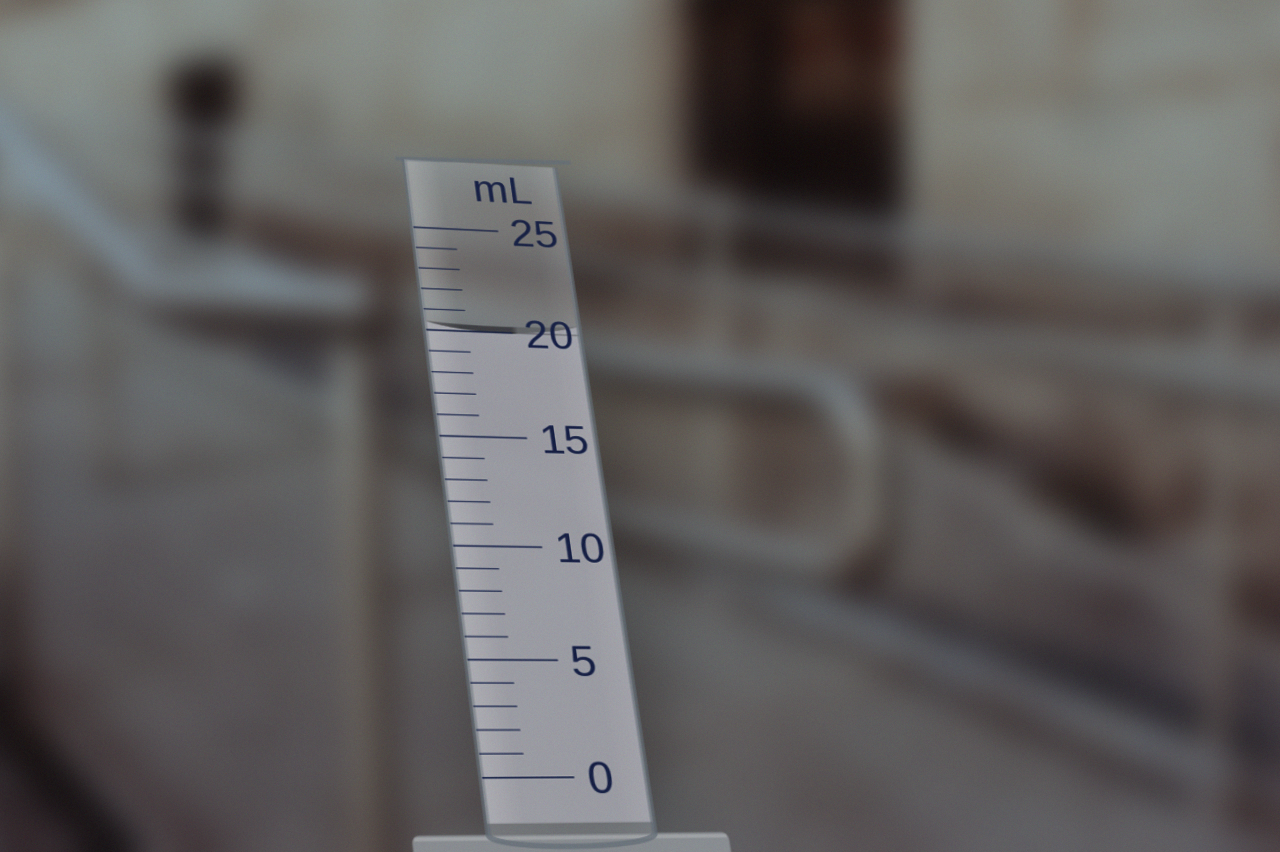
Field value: value=20 unit=mL
